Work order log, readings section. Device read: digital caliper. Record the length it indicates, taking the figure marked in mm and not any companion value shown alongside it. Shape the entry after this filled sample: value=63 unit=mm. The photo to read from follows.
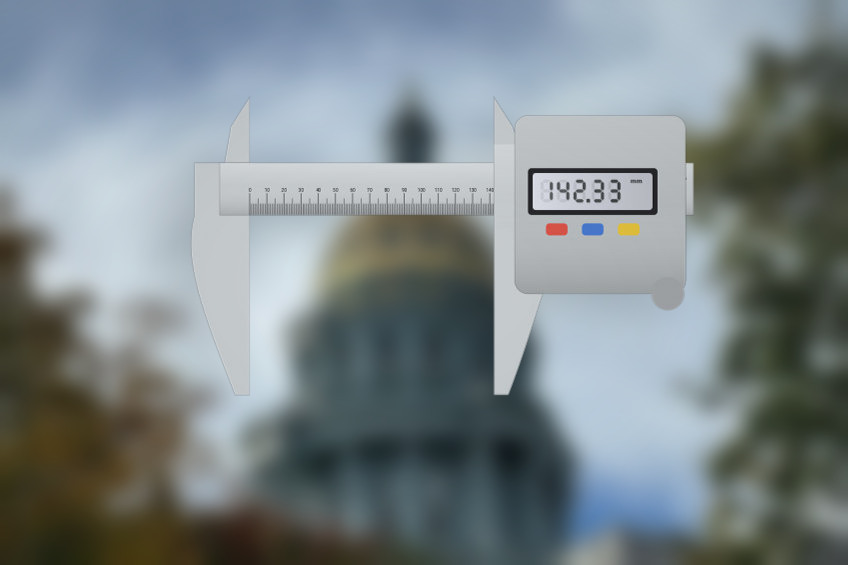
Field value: value=142.33 unit=mm
